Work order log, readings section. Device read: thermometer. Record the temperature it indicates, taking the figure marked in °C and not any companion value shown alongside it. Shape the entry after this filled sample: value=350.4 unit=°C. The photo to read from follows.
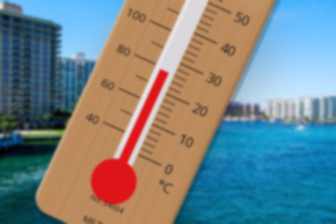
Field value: value=26 unit=°C
